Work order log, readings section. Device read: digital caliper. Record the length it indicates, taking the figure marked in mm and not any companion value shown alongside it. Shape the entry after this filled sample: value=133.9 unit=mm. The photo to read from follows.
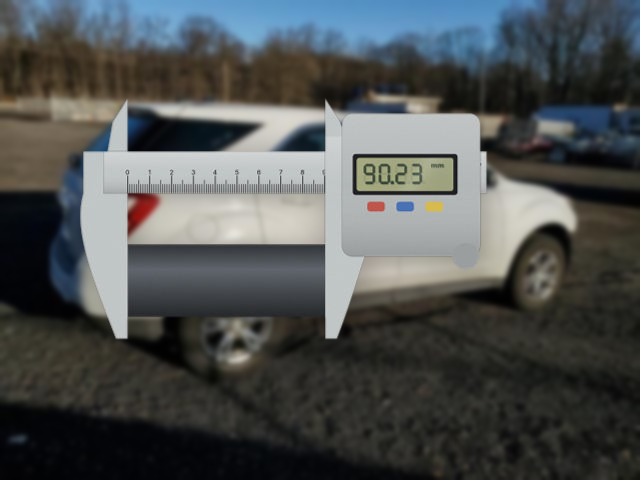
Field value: value=90.23 unit=mm
